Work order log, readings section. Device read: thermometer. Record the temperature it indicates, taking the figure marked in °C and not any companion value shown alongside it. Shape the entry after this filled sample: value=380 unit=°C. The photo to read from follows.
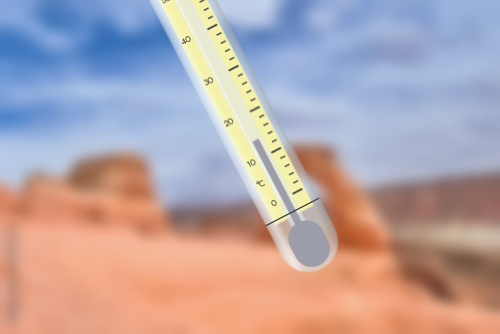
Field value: value=14 unit=°C
